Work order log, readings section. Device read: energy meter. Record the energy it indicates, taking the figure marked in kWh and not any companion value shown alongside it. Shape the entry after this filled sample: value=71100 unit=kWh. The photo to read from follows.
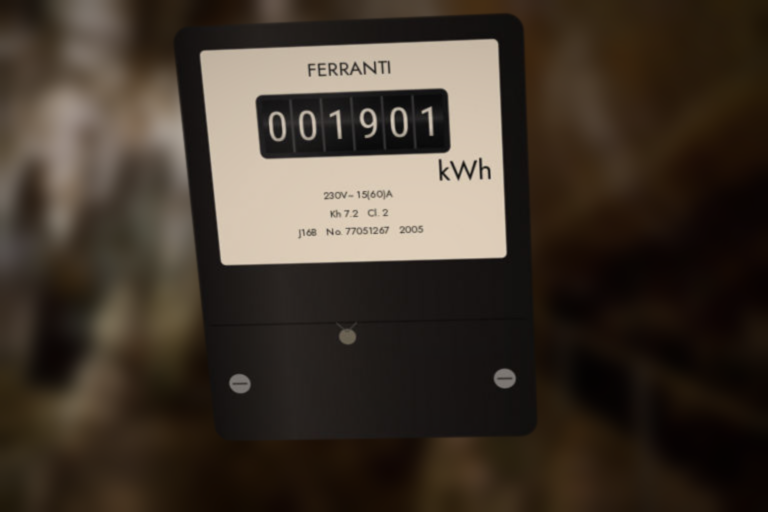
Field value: value=1901 unit=kWh
